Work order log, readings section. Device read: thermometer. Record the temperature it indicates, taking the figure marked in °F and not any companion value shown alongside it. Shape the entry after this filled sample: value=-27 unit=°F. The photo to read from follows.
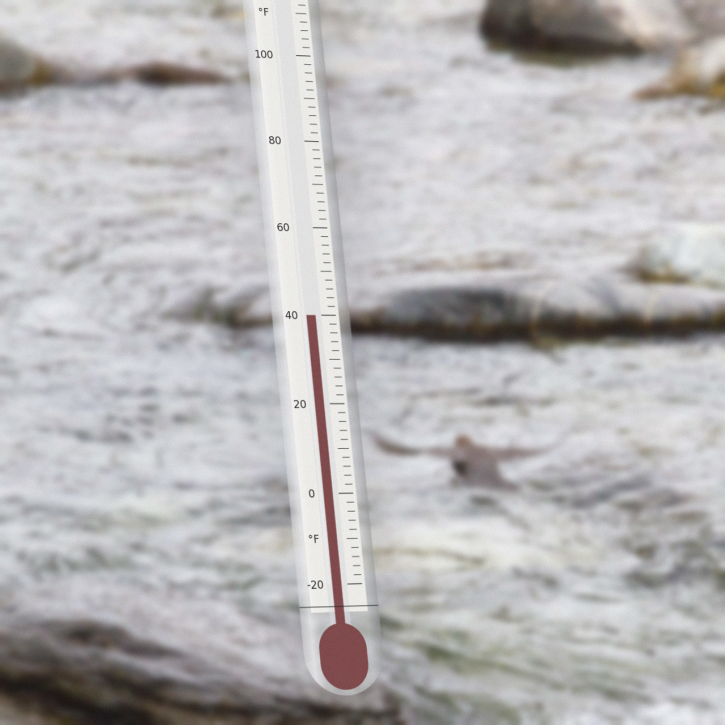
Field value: value=40 unit=°F
